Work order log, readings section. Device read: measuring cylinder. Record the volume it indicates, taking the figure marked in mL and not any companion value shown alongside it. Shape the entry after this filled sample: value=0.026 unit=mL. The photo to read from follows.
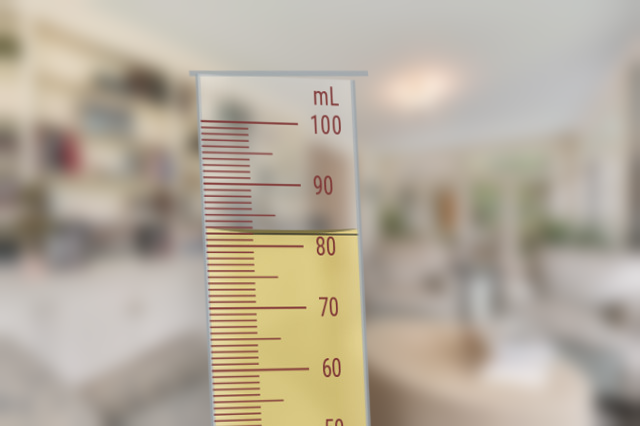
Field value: value=82 unit=mL
